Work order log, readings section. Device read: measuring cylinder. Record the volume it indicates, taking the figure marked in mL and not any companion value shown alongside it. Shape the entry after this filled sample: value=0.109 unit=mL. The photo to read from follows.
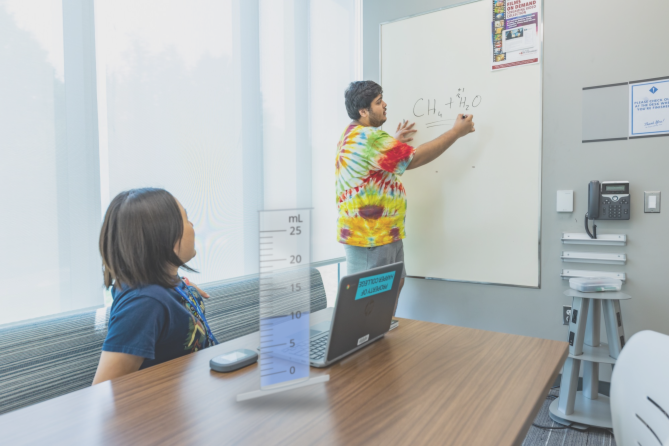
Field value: value=10 unit=mL
